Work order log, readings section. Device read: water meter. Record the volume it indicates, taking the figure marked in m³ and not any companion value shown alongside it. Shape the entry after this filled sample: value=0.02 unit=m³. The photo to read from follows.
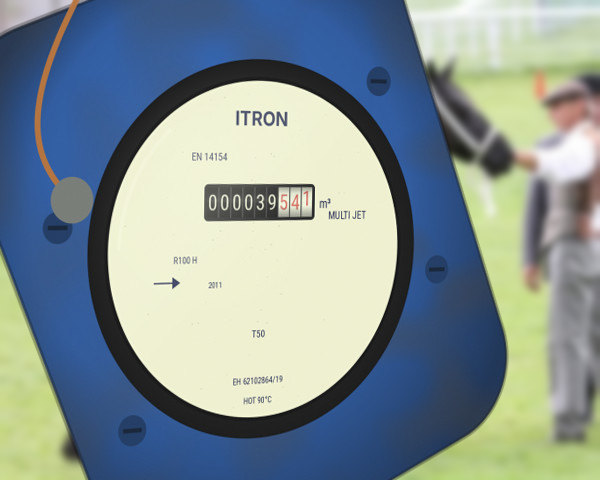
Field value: value=39.541 unit=m³
